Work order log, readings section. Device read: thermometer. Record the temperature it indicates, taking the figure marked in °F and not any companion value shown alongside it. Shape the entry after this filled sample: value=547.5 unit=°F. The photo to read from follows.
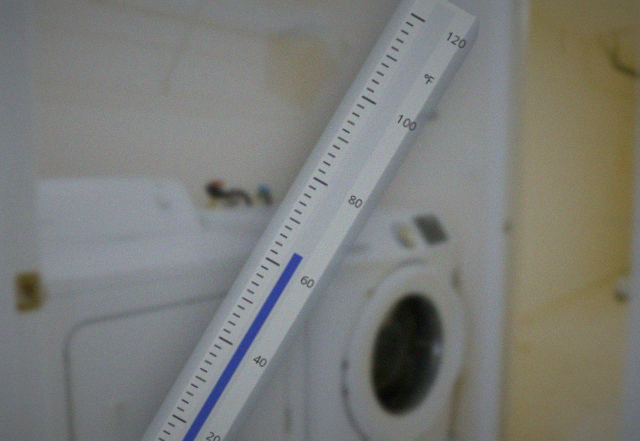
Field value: value=64 unit=°F
